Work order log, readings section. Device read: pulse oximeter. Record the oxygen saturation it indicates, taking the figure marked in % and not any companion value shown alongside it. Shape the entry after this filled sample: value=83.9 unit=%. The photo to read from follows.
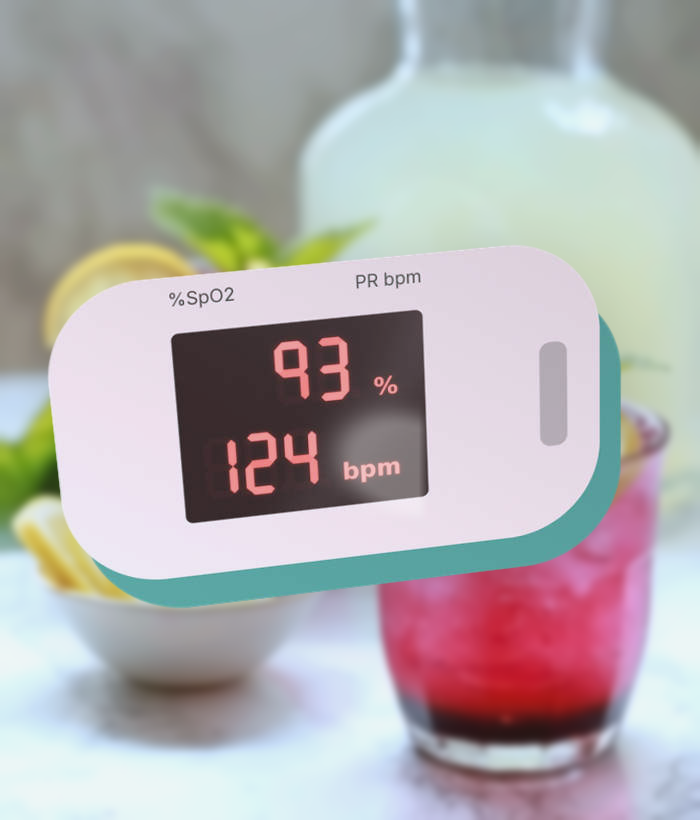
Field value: value=93 unit=%
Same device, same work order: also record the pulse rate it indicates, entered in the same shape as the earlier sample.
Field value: value=124 unit=bpm
